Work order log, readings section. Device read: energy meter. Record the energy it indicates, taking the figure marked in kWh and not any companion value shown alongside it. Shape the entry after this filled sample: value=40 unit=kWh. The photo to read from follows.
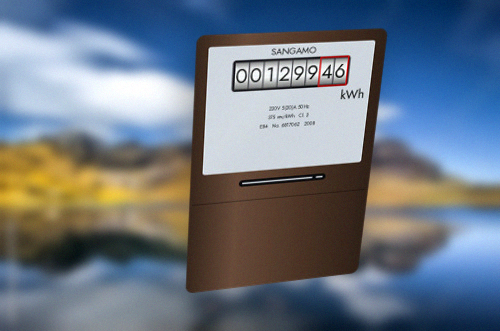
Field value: value=1299.46 unit=kWh
